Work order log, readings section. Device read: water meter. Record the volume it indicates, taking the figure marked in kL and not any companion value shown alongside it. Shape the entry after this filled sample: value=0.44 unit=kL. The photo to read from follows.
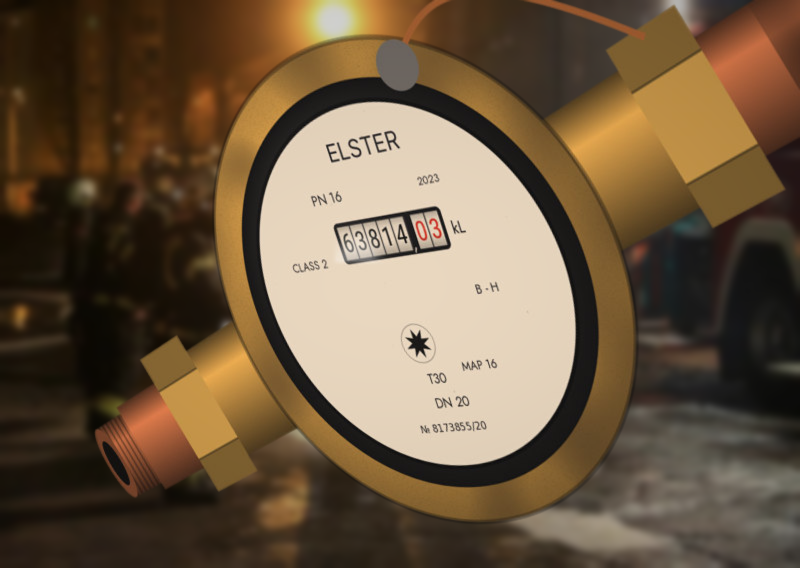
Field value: value=63814.03 unit=kL
